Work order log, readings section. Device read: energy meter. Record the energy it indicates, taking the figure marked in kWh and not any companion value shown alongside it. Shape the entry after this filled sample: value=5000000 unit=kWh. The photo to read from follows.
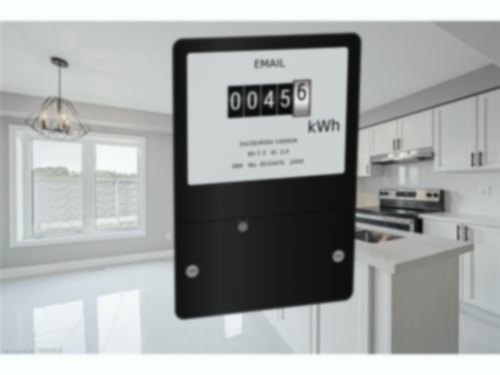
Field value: value=45.6 unit=kWh
